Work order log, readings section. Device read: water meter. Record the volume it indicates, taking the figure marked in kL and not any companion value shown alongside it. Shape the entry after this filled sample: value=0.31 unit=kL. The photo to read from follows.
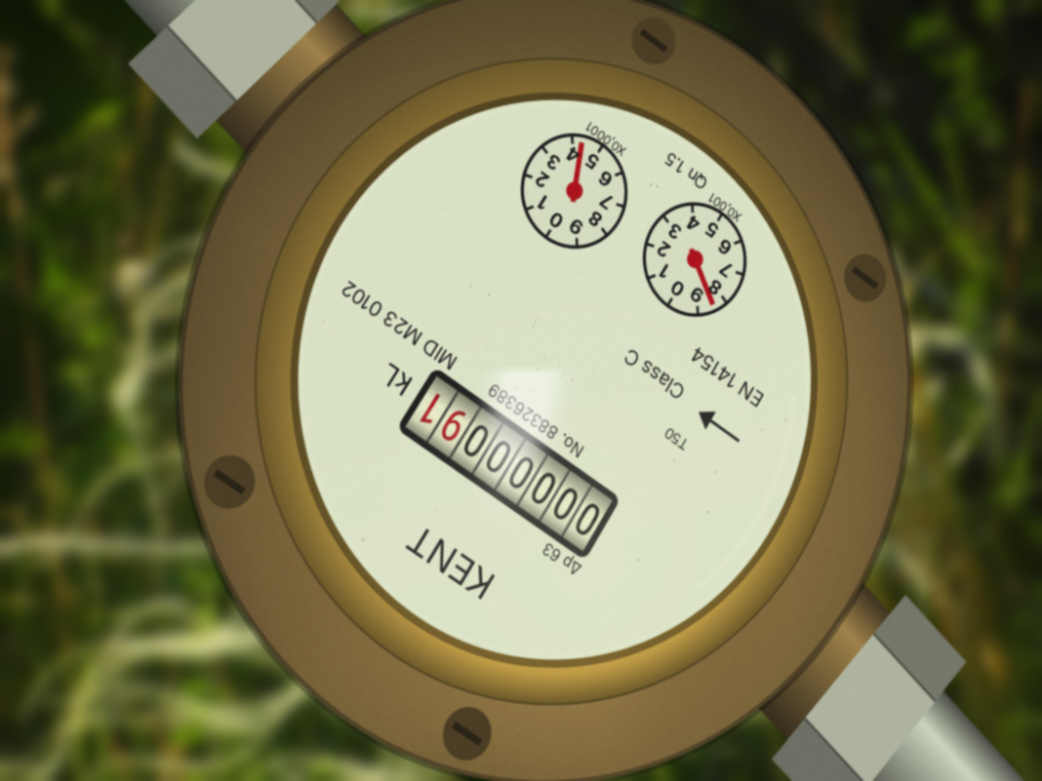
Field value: value=0.9184 unit=kL
